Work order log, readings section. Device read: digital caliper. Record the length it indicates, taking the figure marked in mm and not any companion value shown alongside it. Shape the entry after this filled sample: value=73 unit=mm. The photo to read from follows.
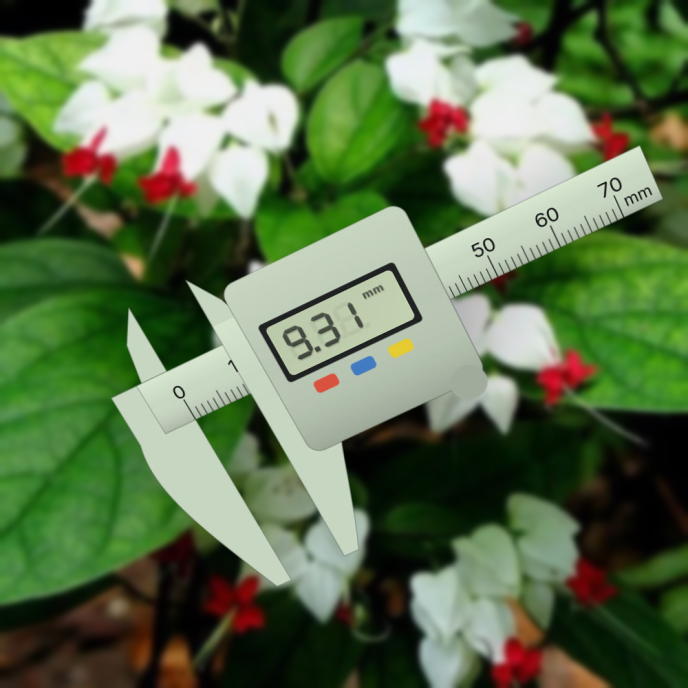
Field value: value=9.31 unit=mm
